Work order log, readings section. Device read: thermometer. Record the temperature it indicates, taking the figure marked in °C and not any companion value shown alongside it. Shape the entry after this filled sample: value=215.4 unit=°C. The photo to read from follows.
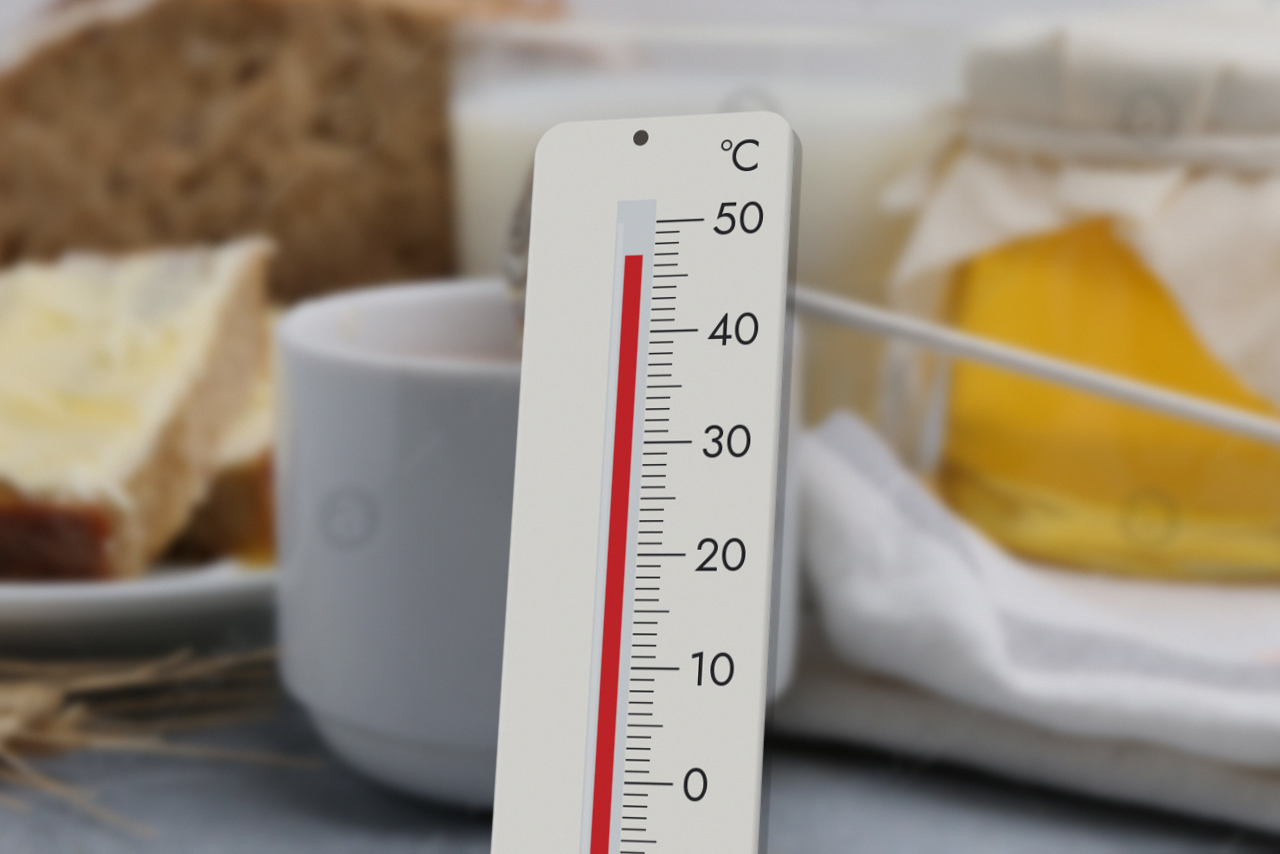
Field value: value=47 unit=°C
